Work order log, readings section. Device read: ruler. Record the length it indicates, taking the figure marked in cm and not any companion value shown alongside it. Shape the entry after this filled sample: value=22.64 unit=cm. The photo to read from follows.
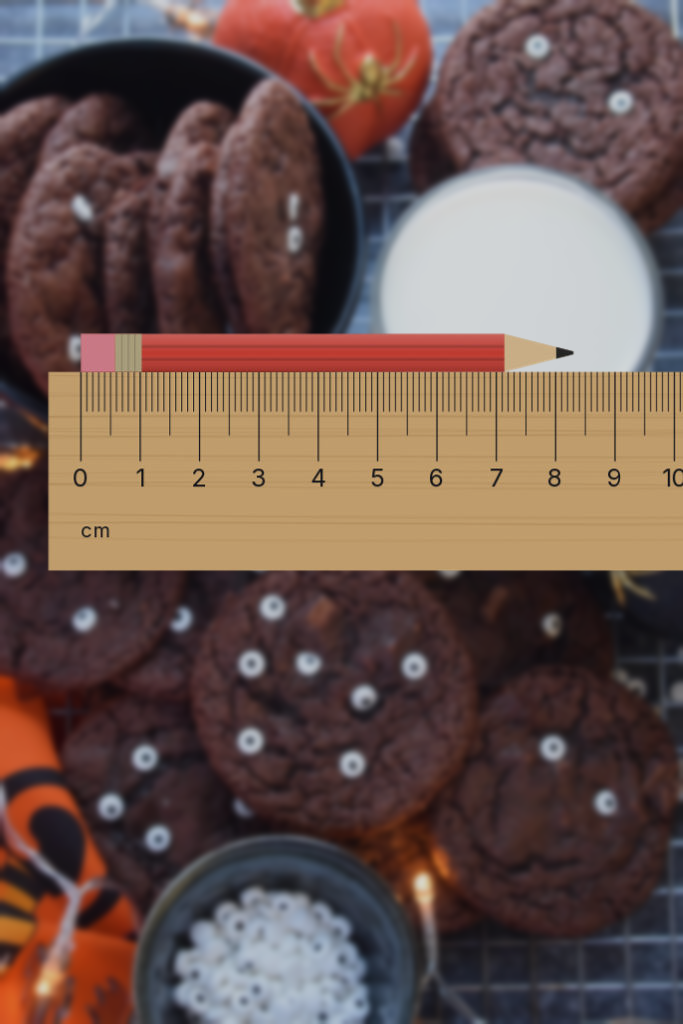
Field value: value=8.3 unit=cm
